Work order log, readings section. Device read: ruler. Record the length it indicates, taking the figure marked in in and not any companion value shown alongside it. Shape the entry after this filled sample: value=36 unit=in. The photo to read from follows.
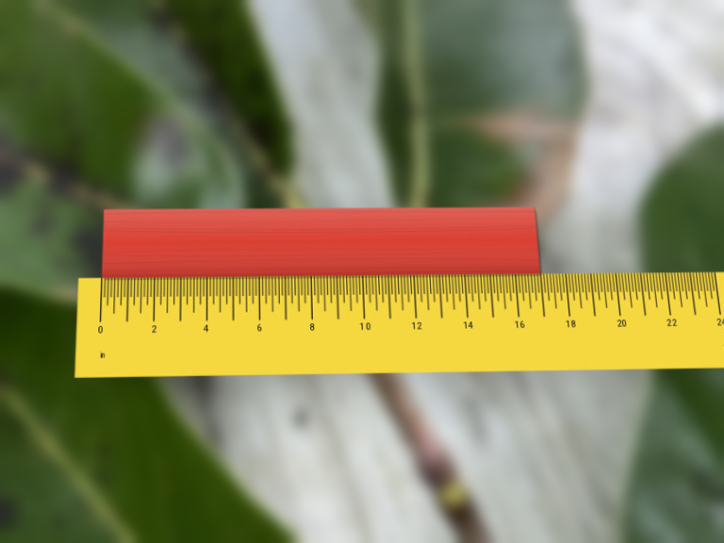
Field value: value=17 unit=in
